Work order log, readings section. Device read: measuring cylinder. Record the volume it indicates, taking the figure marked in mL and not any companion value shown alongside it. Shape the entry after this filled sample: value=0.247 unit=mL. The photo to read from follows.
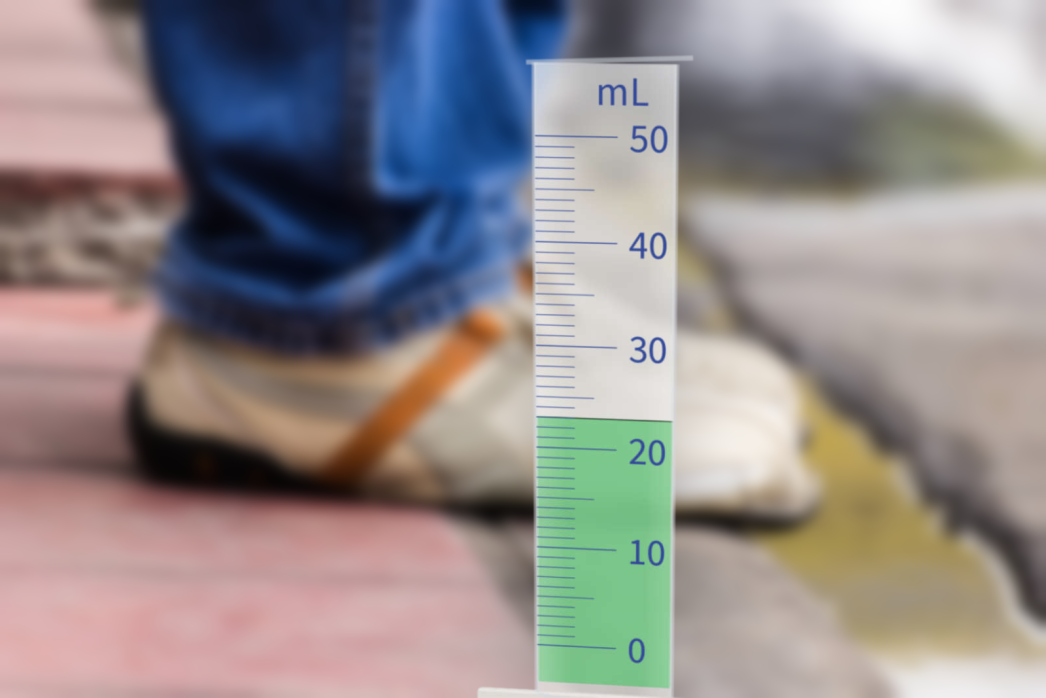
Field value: value=23 unit=mL
